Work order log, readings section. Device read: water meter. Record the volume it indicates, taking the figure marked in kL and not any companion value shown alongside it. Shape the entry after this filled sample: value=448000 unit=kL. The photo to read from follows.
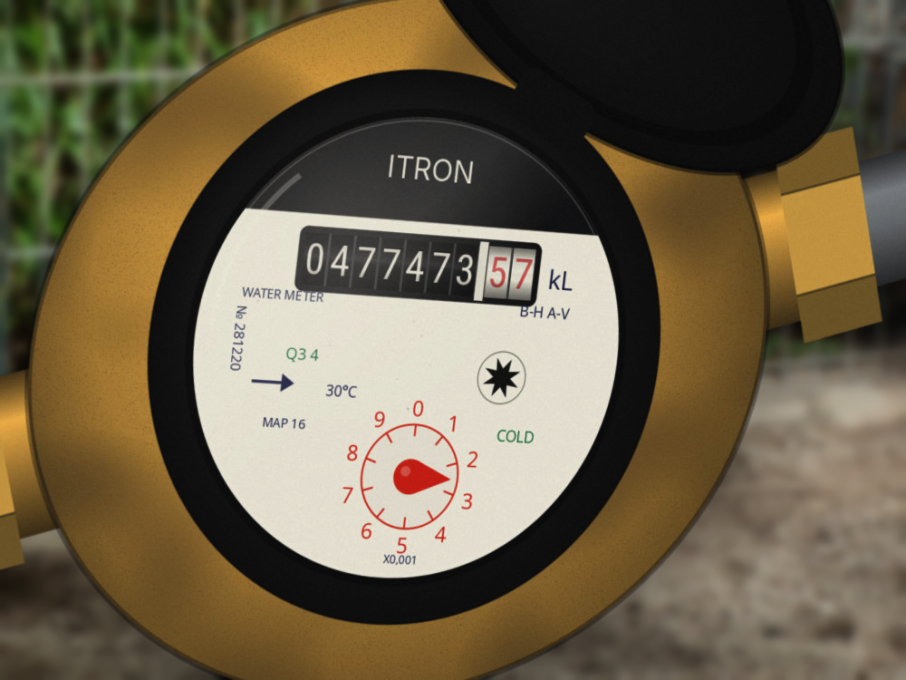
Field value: value=477473.572 unit=kL
